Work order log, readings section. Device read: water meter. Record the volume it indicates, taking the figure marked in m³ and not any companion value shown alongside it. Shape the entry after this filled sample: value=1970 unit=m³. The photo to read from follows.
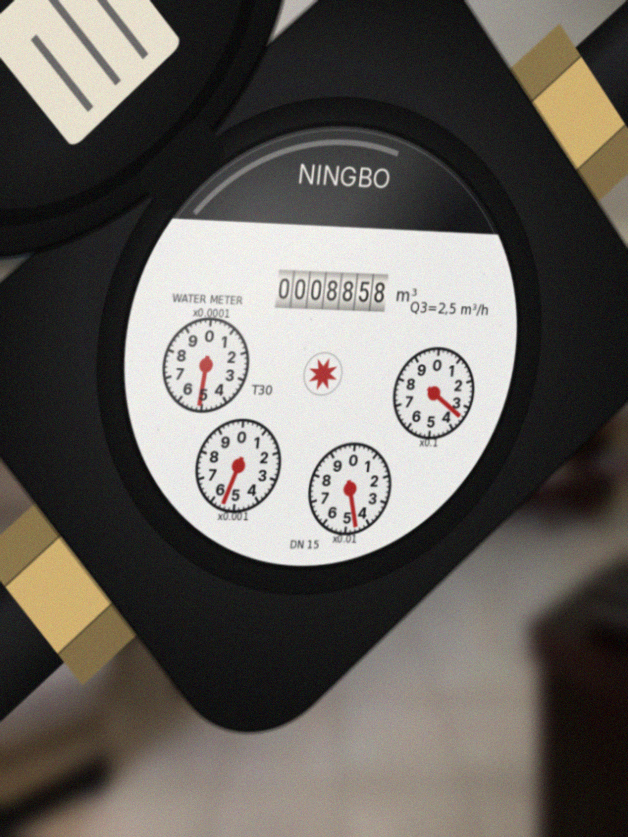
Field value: value=8858.3455 unit=m³
